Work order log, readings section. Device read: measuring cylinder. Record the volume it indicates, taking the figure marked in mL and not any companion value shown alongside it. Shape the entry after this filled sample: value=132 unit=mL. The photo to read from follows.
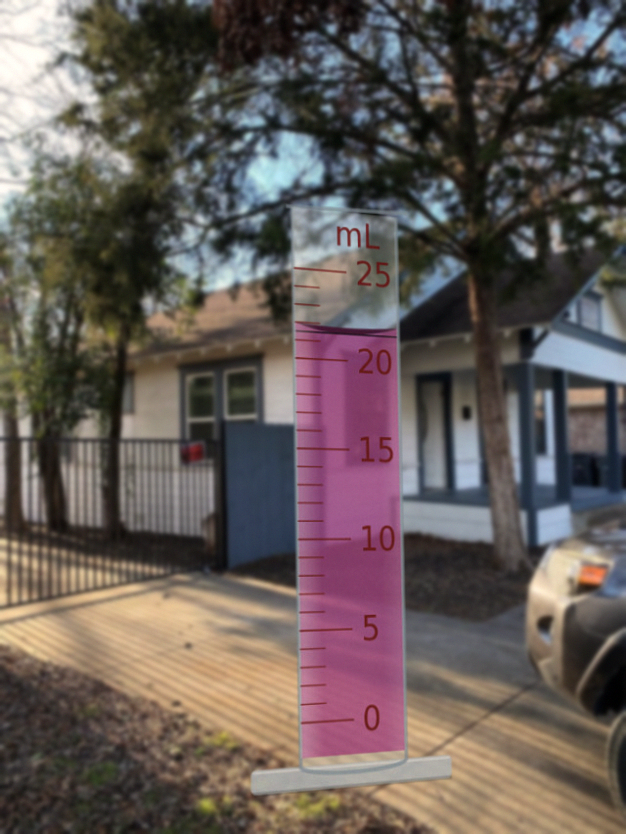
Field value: value=21.5 unit=mL
